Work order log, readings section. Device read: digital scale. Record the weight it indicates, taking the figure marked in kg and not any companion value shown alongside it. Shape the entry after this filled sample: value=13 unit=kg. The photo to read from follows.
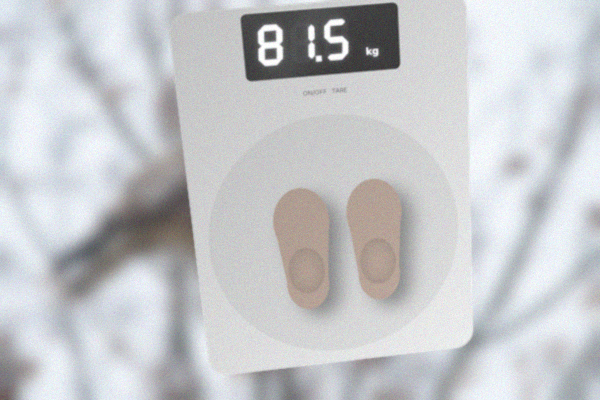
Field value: value=81.5 unit=kg
